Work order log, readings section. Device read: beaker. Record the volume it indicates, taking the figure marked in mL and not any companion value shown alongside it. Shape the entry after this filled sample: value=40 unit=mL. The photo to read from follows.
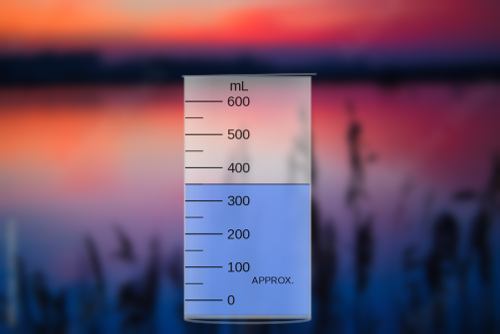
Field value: value=350 unit=mL
